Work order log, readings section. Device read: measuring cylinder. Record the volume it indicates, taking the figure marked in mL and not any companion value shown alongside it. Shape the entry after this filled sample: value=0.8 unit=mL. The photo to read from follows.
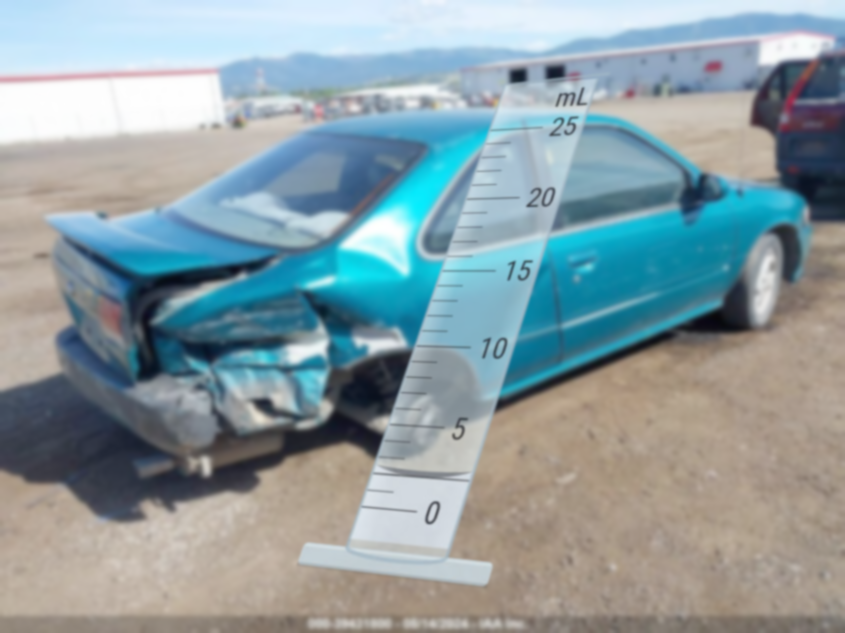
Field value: value=2 unit=mL
